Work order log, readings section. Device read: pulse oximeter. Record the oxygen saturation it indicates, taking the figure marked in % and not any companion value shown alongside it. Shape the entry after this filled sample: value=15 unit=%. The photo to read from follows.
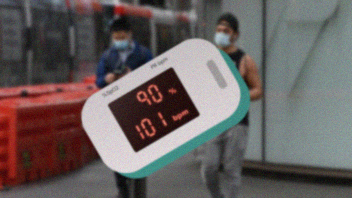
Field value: value=90 unit=%
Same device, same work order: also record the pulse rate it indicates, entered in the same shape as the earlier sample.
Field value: value=101 unit=bpm
